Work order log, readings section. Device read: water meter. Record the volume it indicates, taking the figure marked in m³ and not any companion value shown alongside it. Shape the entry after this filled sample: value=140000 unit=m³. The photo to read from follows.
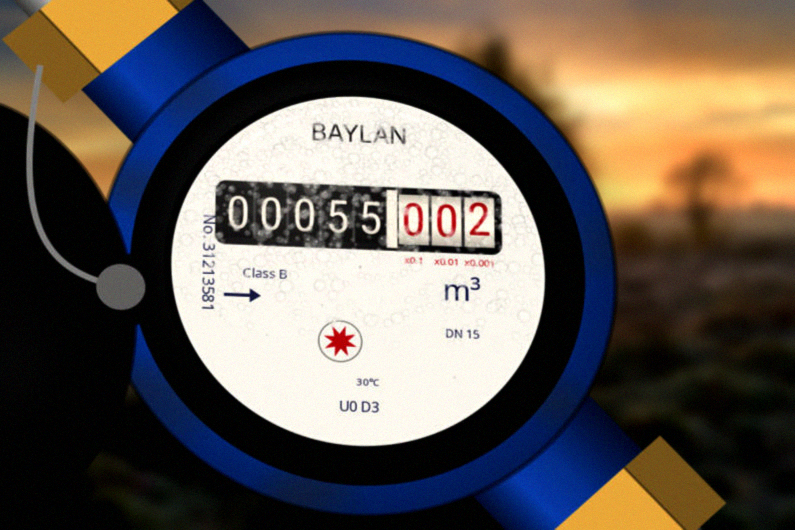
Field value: value=55.002 unit=m³
